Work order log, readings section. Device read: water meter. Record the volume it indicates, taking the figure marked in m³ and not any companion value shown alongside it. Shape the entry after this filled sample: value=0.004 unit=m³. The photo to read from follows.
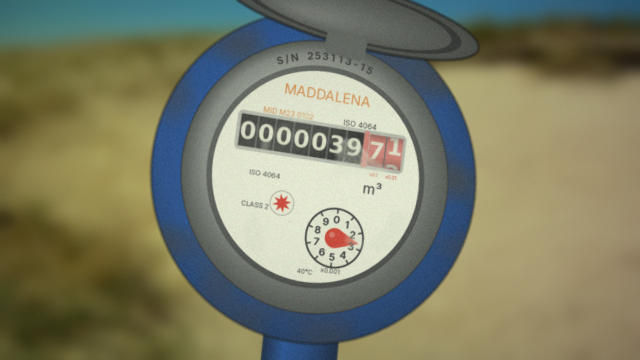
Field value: value=39.712 unit=m³
